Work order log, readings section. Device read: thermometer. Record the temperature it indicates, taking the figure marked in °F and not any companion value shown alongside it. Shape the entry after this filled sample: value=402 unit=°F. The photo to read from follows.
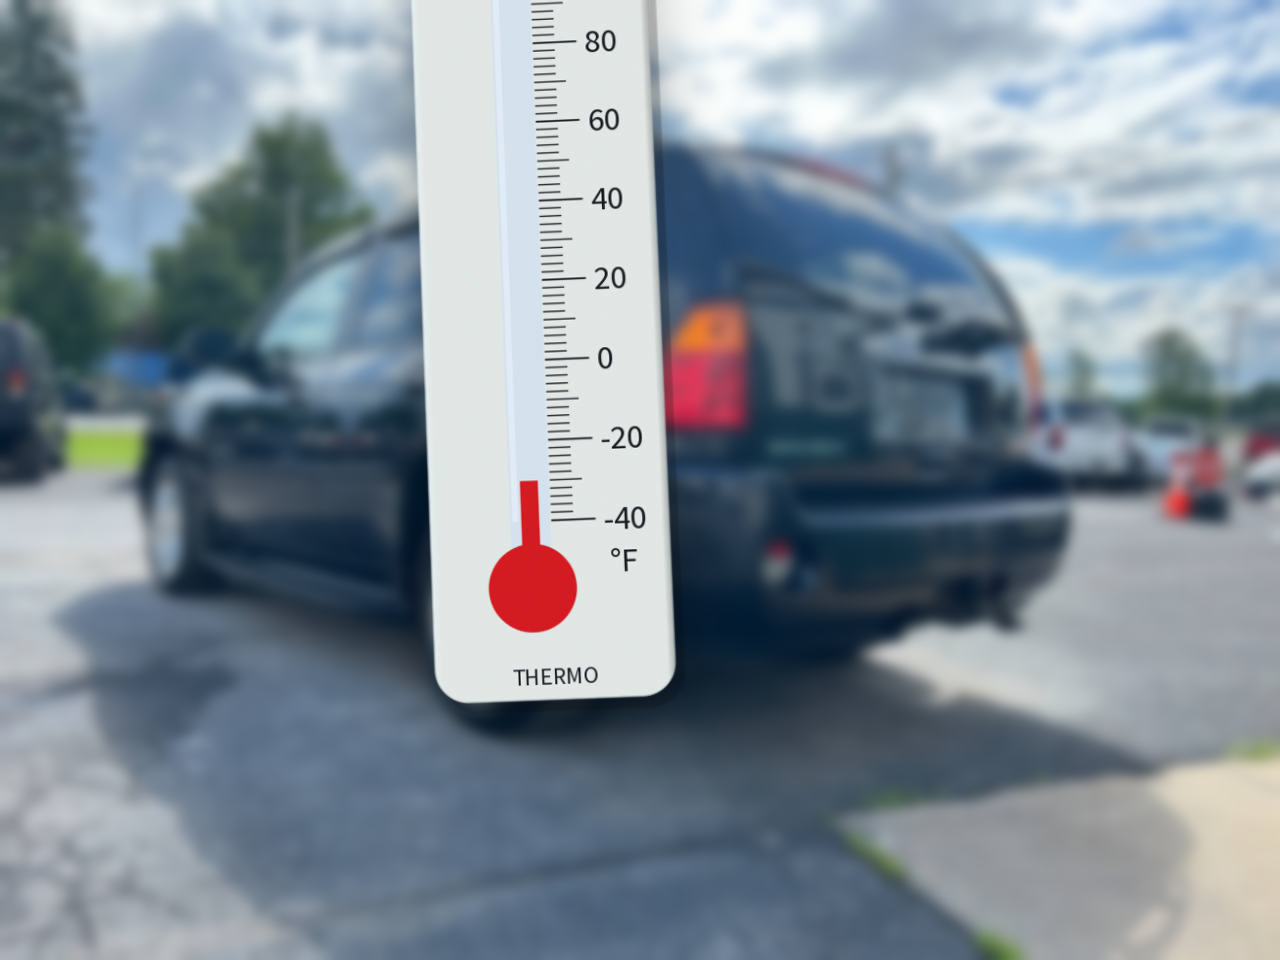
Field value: value=-30 unit=°F
